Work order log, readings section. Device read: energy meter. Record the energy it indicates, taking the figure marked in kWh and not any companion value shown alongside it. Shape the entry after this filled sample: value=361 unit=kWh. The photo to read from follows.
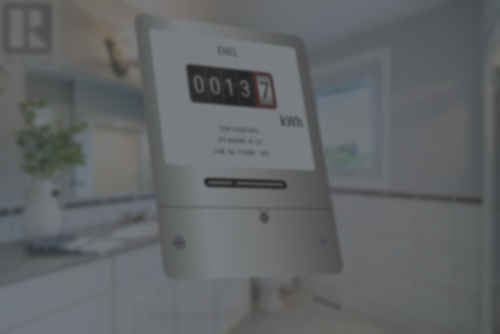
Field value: value=13.7 unit=kWh
